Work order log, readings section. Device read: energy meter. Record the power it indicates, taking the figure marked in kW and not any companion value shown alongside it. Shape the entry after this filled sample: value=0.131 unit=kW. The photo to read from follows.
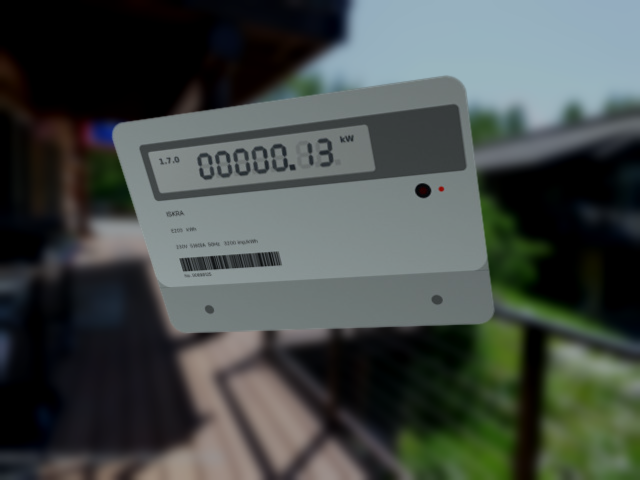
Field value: value=0.13 unit=kW
